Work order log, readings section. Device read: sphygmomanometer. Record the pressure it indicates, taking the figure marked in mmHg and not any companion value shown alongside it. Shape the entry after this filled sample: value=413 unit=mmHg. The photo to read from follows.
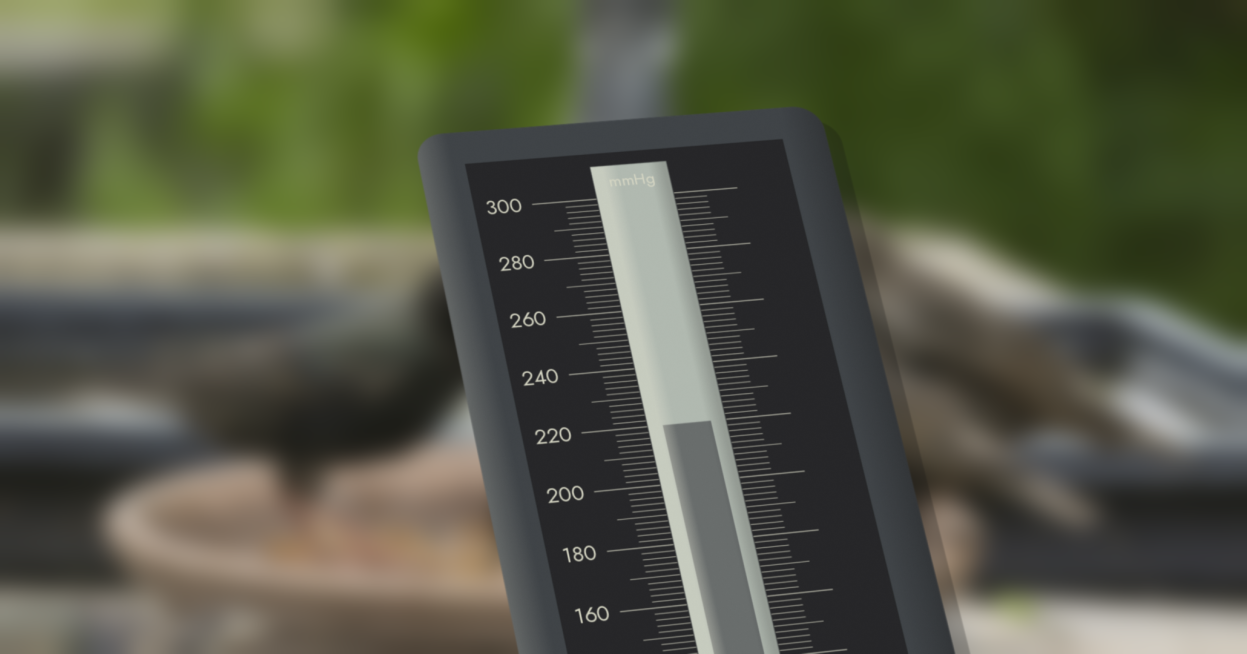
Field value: value=220 unit=mmHg
